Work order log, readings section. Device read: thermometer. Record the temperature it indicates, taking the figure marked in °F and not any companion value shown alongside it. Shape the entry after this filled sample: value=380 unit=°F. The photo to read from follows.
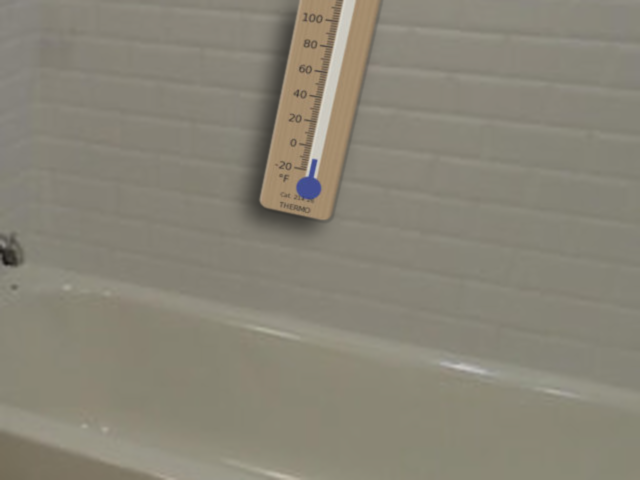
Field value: value=-10 unit=°F
